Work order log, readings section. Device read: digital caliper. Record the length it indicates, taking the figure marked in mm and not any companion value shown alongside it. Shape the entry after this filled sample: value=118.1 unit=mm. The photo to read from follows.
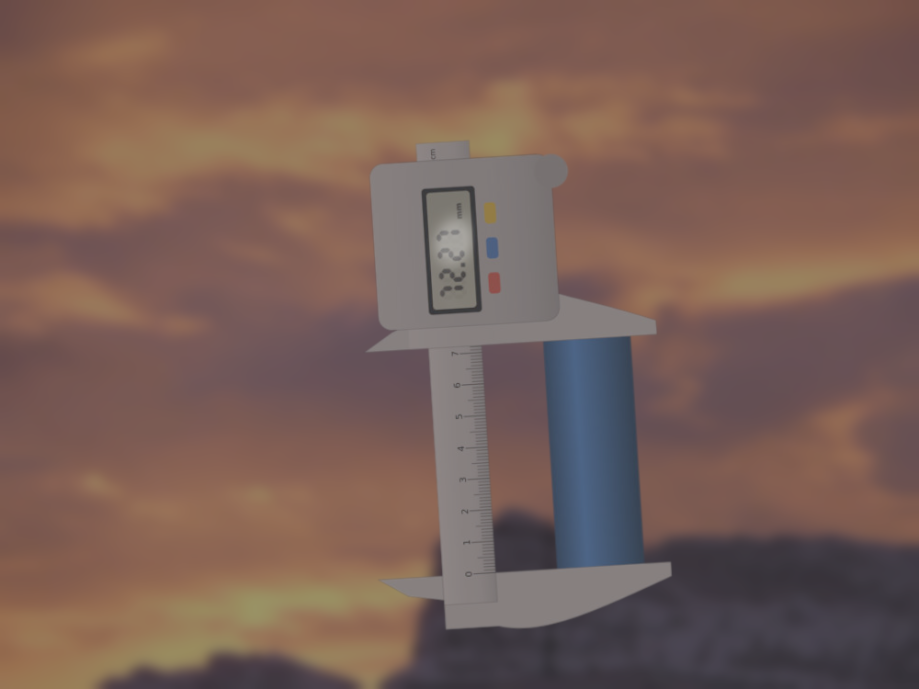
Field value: value=72.27 unit=mm
